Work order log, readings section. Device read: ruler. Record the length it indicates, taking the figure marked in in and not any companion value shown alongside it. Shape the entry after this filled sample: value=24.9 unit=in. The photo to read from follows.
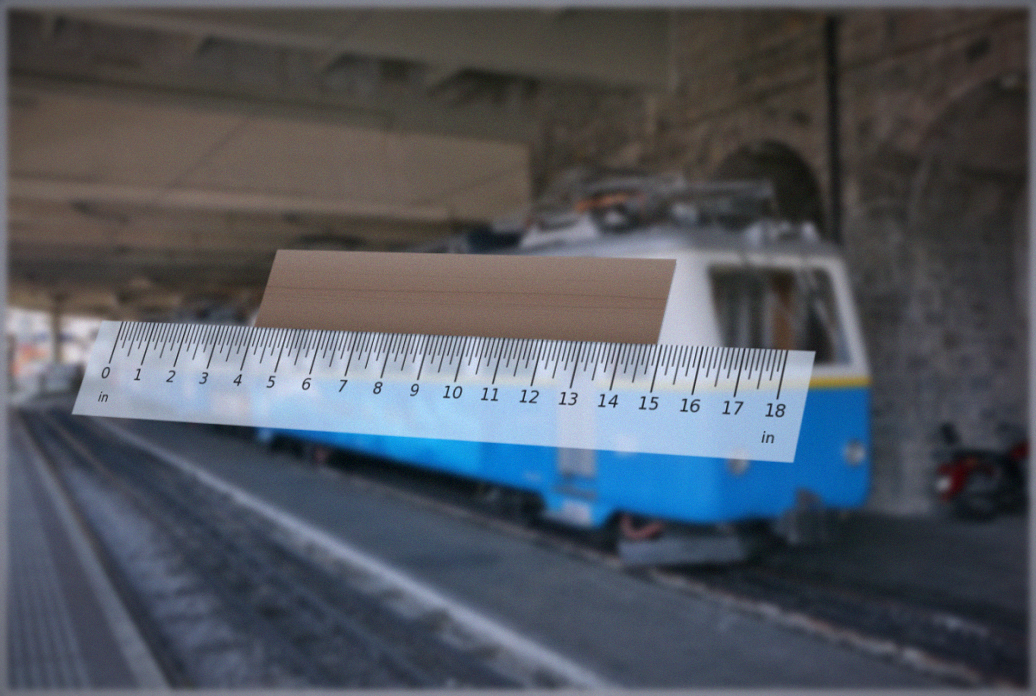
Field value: value=10.875 unit=in
